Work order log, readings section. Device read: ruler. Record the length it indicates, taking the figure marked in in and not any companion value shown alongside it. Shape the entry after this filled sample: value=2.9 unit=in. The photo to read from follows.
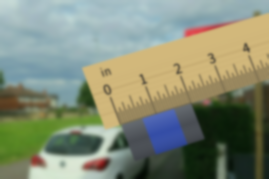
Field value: value=2 unit=in
